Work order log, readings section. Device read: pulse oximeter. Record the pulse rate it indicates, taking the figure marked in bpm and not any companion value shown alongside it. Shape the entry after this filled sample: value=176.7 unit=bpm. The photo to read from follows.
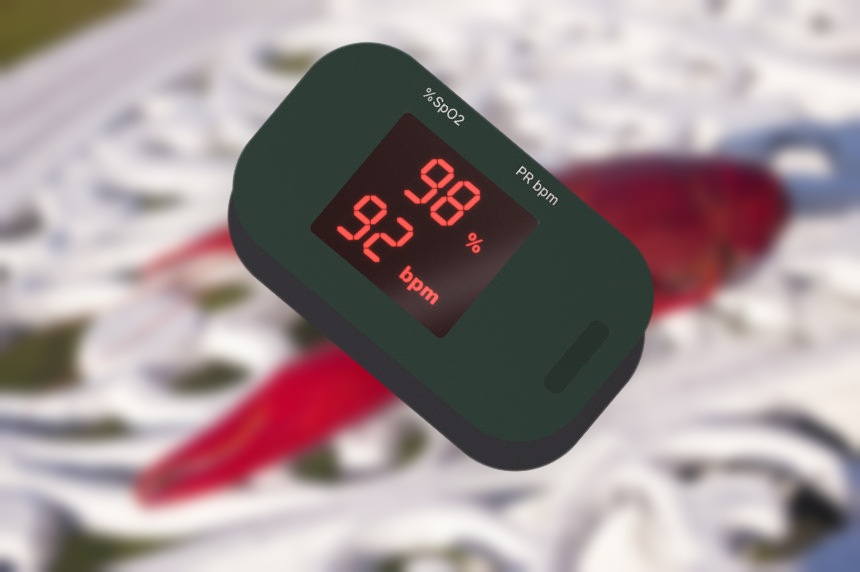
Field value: value=92 unit=bpm
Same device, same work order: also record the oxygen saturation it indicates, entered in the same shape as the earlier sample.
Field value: value=98 unit=%
